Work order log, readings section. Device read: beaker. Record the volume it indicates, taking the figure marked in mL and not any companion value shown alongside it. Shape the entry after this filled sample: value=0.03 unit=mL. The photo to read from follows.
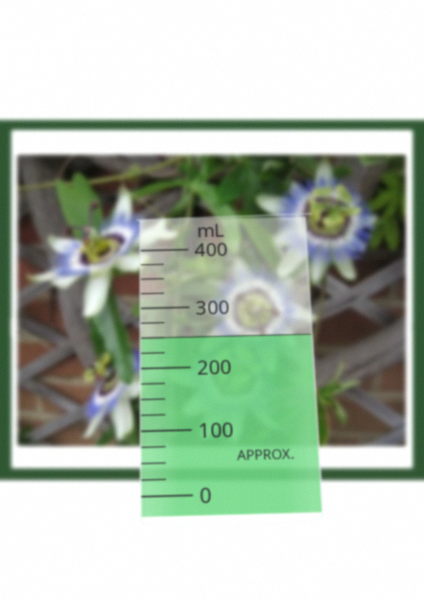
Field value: value=250 unit=mL
